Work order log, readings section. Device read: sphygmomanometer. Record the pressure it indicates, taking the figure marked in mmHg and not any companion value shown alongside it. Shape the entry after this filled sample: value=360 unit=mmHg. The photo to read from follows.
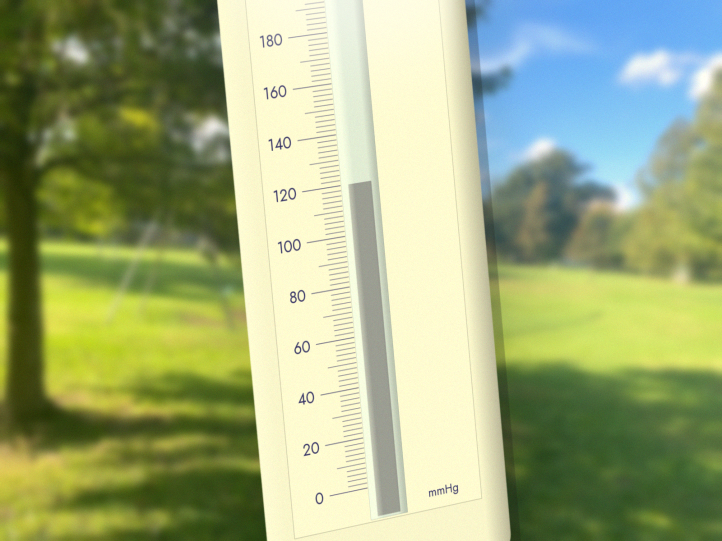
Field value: value=120 unit=mmHg
